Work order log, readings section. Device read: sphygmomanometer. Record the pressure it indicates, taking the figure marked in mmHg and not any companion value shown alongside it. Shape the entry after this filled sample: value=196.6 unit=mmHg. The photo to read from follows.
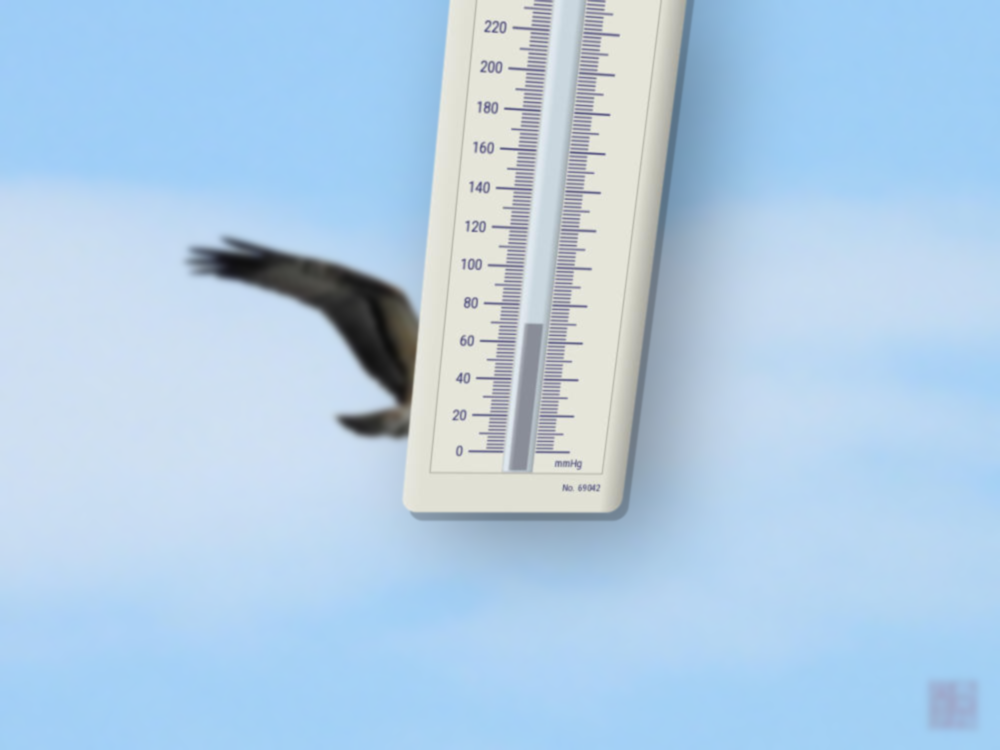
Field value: value=70 unit=mmHg
